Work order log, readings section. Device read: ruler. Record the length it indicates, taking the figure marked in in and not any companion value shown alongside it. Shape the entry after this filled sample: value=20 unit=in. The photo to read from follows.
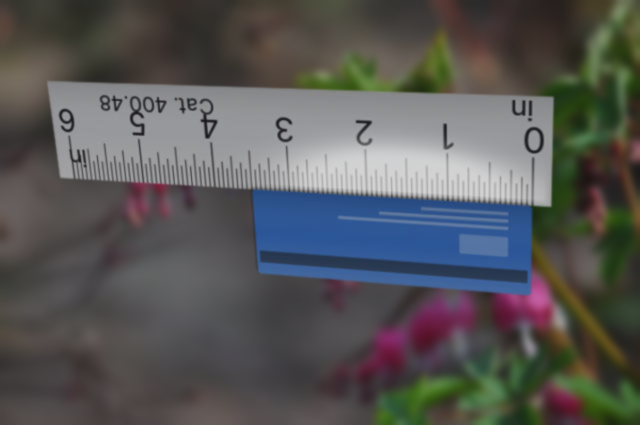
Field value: value=3.5 unit=in
